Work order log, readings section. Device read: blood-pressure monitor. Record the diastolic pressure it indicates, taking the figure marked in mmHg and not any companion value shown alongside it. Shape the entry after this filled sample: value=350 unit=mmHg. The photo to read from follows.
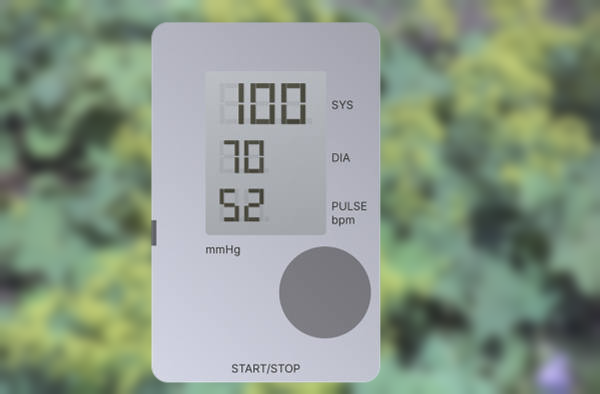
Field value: value=70 unit=mmHg
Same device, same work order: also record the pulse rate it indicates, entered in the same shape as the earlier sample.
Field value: value=52 unit=bpm
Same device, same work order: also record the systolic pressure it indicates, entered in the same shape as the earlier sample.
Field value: value=100 unit=mmHg
